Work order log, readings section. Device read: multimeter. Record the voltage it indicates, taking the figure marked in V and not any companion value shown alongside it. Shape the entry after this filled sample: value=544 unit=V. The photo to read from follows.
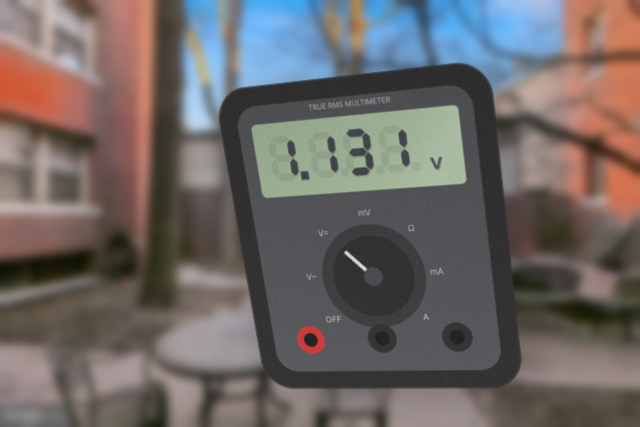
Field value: value=1.131 unit=V
